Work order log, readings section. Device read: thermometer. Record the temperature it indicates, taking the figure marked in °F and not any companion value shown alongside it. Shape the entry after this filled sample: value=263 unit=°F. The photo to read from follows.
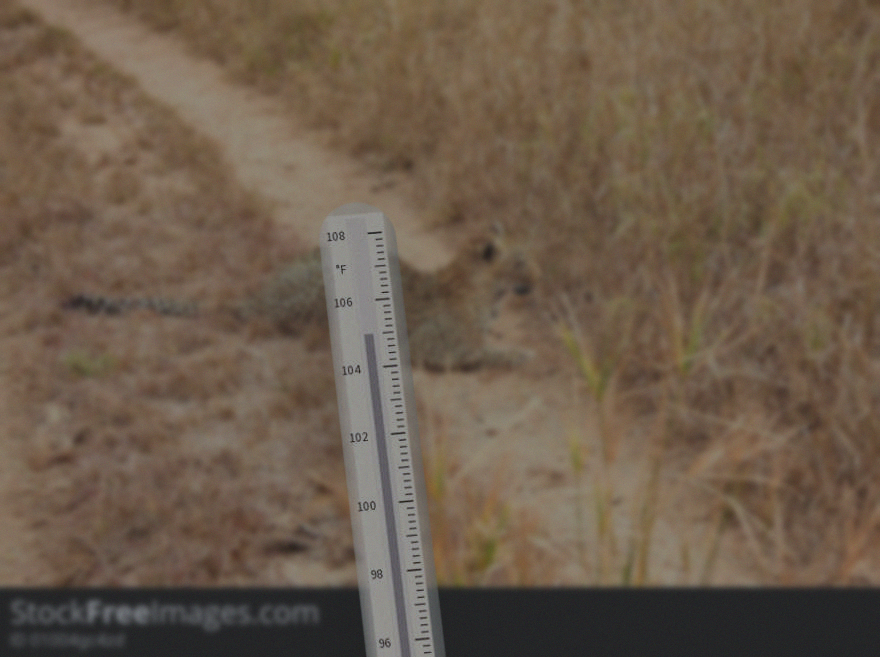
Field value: value=105 unit=°F
